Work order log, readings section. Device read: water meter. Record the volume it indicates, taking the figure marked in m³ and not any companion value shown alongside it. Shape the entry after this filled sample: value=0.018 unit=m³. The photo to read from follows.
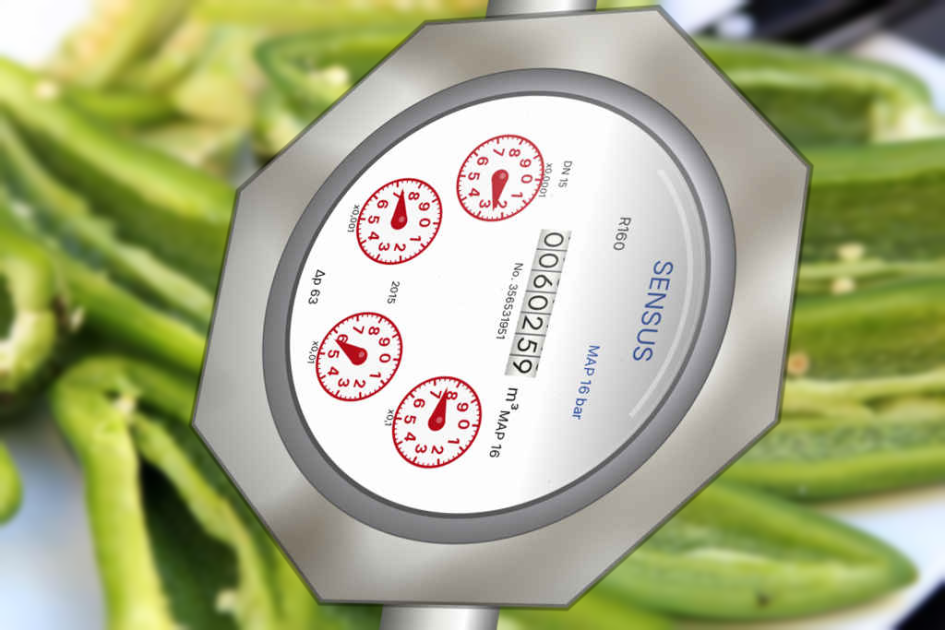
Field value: value=60259.7572 unit=m³
